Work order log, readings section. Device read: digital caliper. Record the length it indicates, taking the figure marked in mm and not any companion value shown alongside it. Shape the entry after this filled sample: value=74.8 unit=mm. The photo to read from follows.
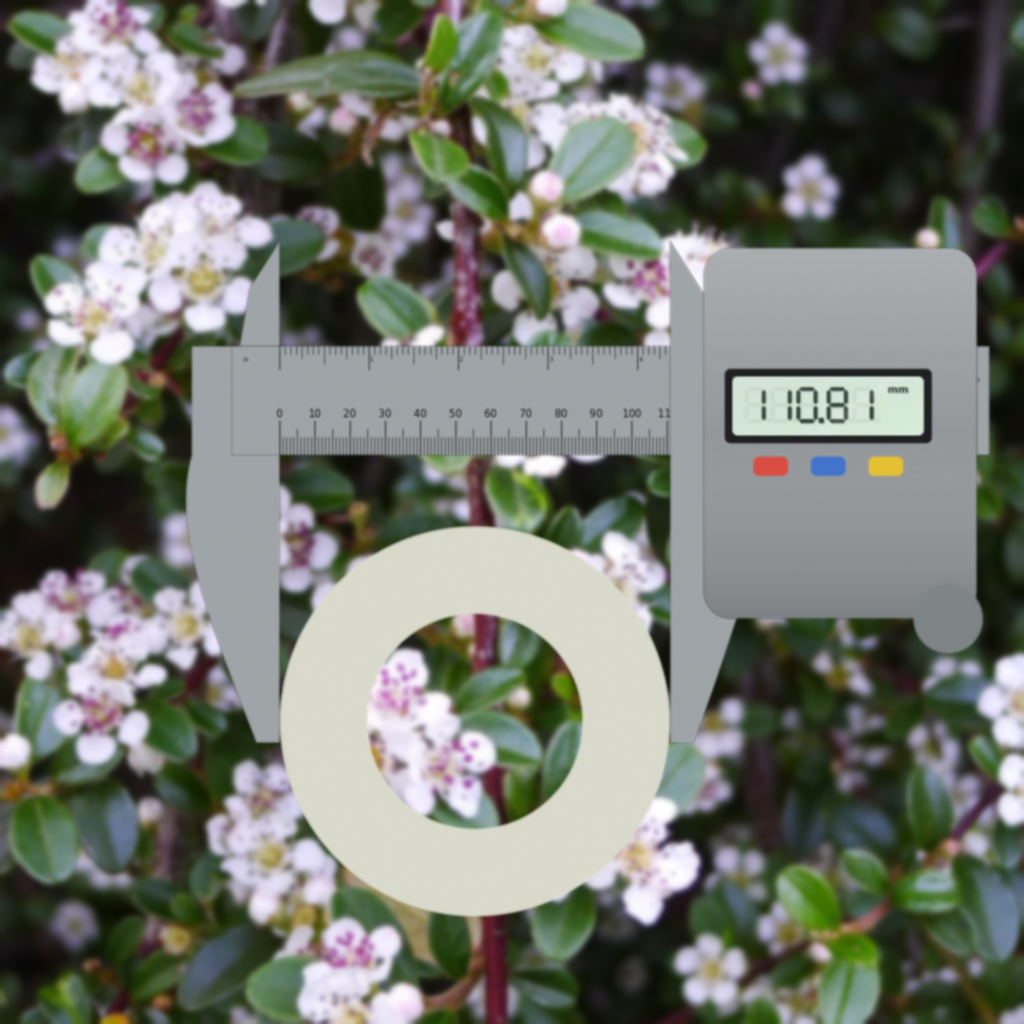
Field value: value=110.81 unit=mm
